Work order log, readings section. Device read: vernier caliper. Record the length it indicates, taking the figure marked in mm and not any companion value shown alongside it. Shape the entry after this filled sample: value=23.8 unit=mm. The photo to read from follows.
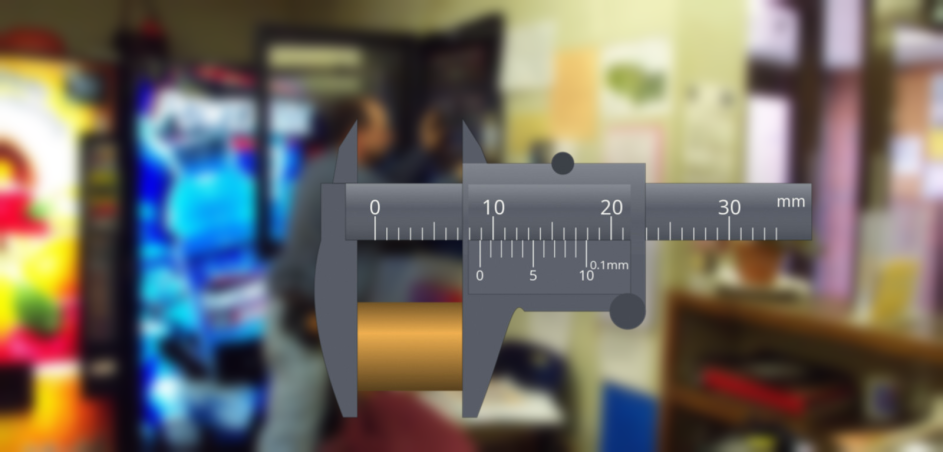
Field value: value=8.9 unit=mm
